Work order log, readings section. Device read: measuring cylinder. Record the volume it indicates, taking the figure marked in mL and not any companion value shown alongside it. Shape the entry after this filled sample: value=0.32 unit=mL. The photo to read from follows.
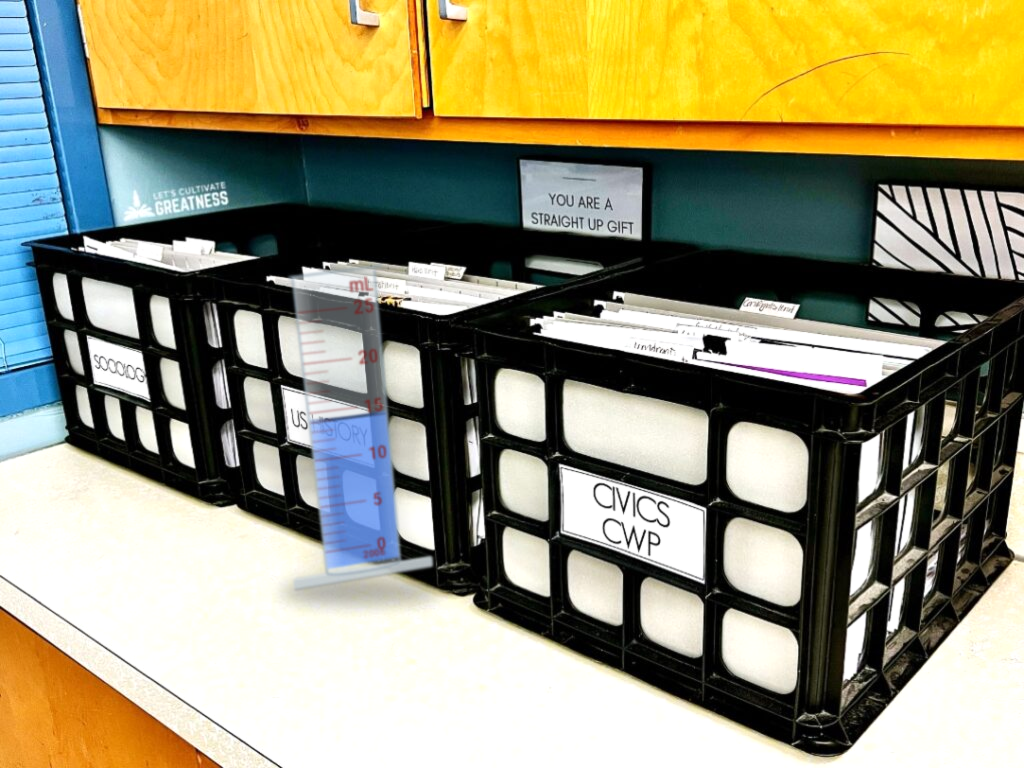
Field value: value=14 unit=mL
